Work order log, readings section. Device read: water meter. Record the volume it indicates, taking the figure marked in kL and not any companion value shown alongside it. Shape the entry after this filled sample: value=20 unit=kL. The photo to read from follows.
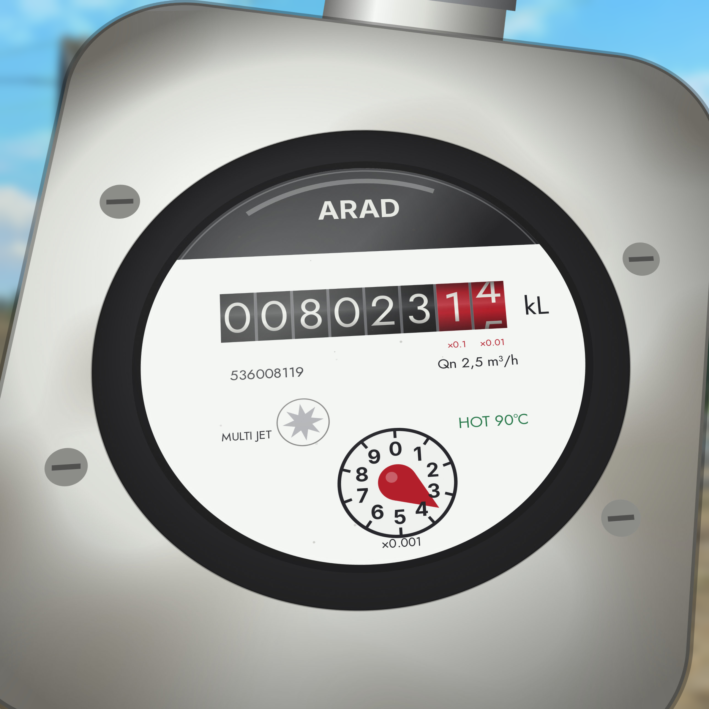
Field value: value=8023.143 unit=kL
